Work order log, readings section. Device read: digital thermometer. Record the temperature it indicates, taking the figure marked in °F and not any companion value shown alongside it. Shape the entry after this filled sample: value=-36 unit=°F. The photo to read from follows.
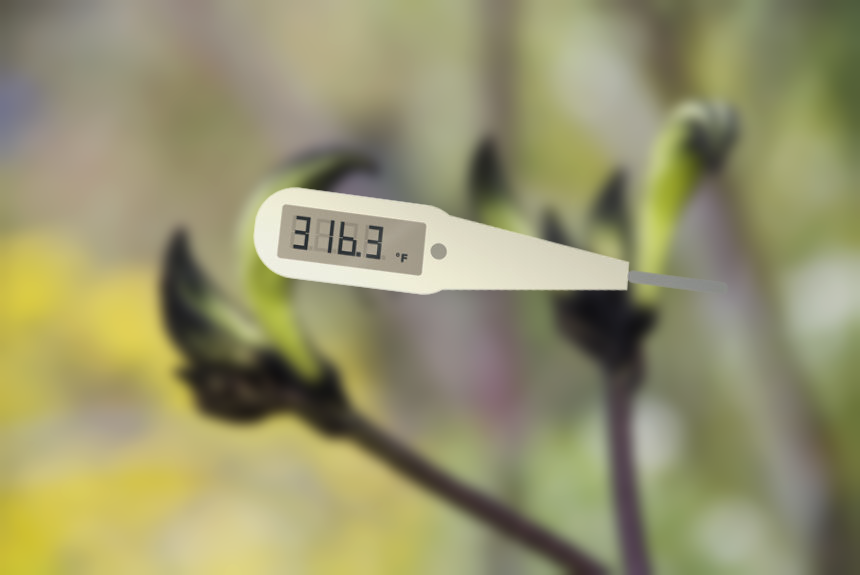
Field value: value=316.3 unit=°F
